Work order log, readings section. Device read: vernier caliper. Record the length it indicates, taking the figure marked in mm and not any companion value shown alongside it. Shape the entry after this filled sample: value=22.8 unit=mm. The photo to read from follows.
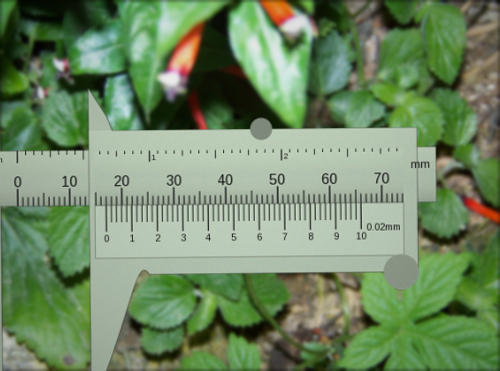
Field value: value=17.0 unit=mm
